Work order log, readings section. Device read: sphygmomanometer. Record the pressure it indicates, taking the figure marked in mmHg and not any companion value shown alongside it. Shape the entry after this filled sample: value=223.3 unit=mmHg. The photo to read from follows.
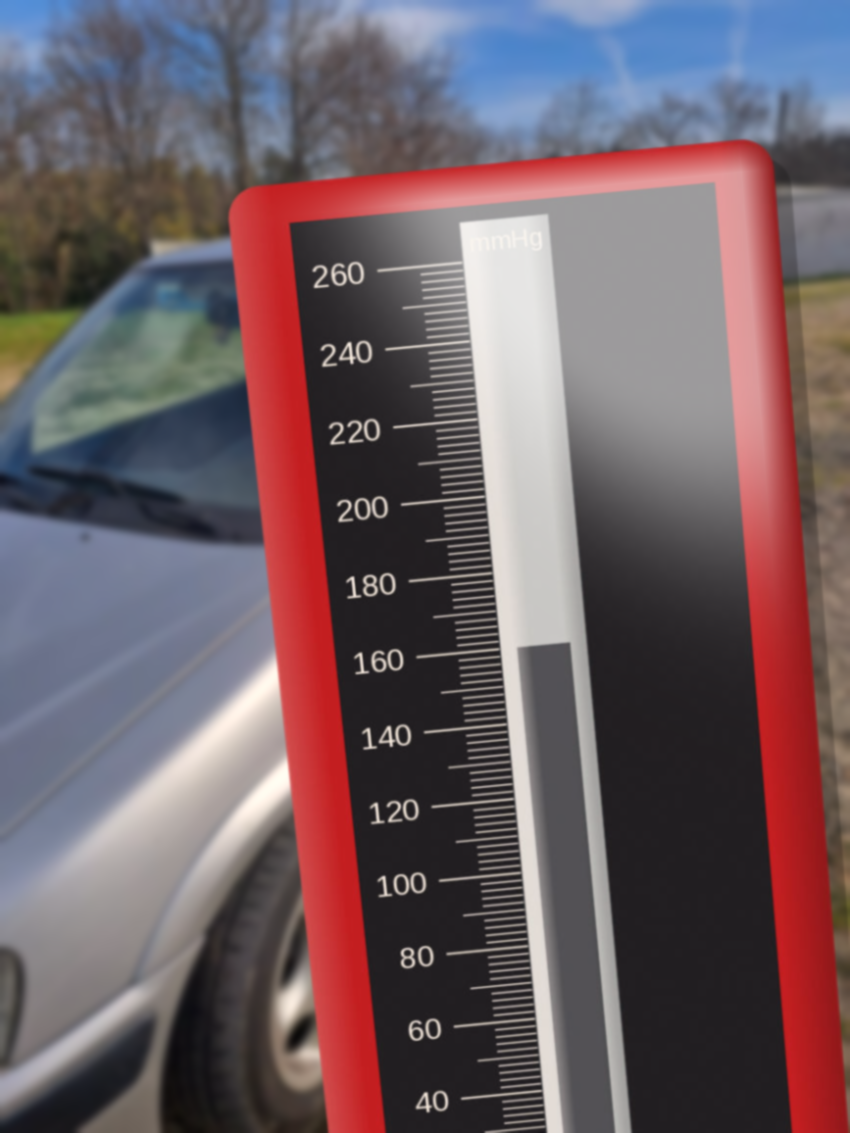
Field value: value=160 unit=mmHg
